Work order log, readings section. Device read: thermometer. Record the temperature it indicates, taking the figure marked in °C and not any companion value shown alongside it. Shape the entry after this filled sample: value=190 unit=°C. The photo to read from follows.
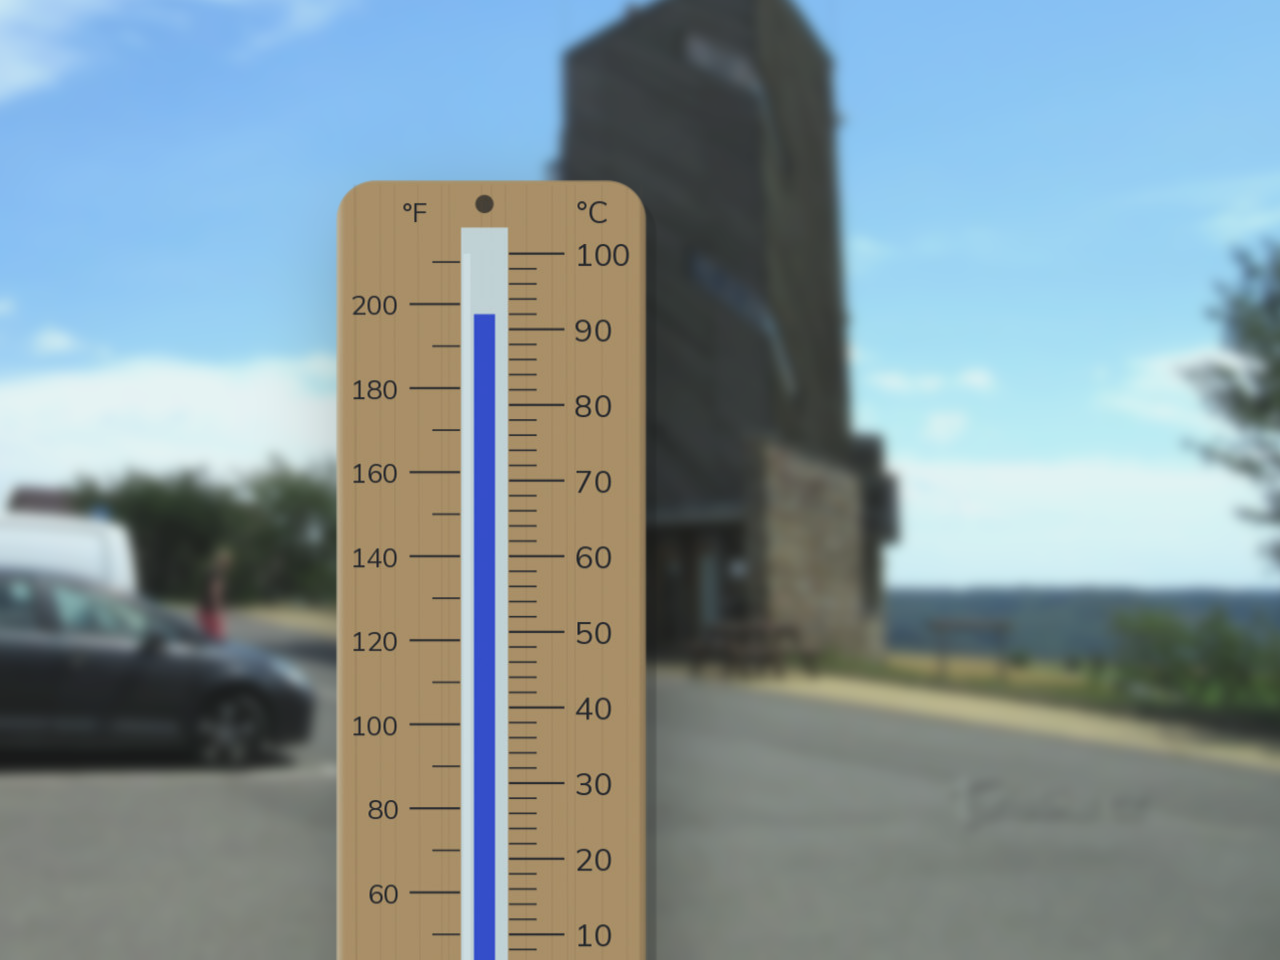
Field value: value=92 unit=°C
